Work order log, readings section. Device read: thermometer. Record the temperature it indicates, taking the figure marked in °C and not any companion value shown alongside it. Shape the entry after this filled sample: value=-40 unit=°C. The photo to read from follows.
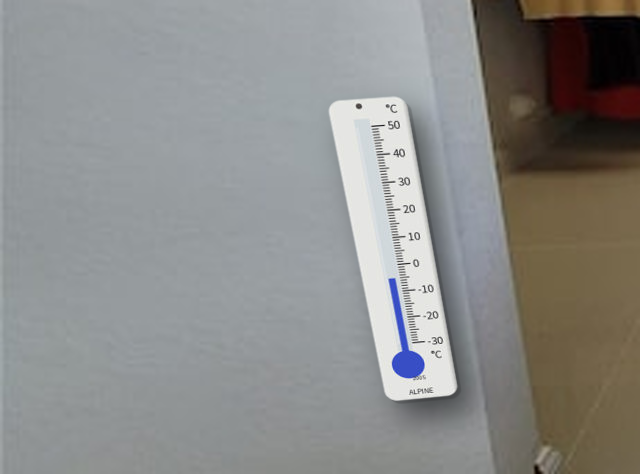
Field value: value=-5 unit=°C
